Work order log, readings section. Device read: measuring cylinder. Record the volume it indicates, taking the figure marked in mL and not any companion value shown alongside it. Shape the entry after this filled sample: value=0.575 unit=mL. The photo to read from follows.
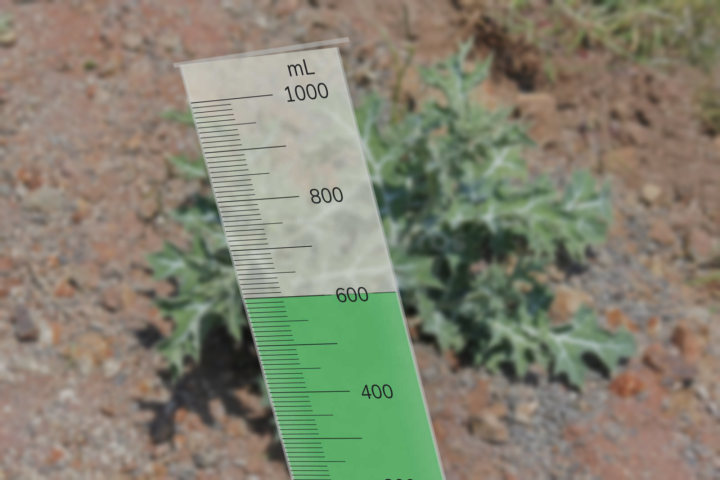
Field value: value=600 unit=mL
